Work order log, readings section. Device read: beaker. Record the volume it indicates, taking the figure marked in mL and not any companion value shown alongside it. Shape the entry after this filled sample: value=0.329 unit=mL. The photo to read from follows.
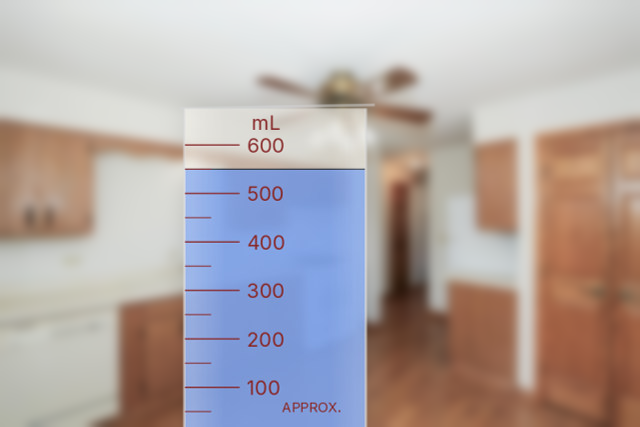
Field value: value=550 unit=mL
